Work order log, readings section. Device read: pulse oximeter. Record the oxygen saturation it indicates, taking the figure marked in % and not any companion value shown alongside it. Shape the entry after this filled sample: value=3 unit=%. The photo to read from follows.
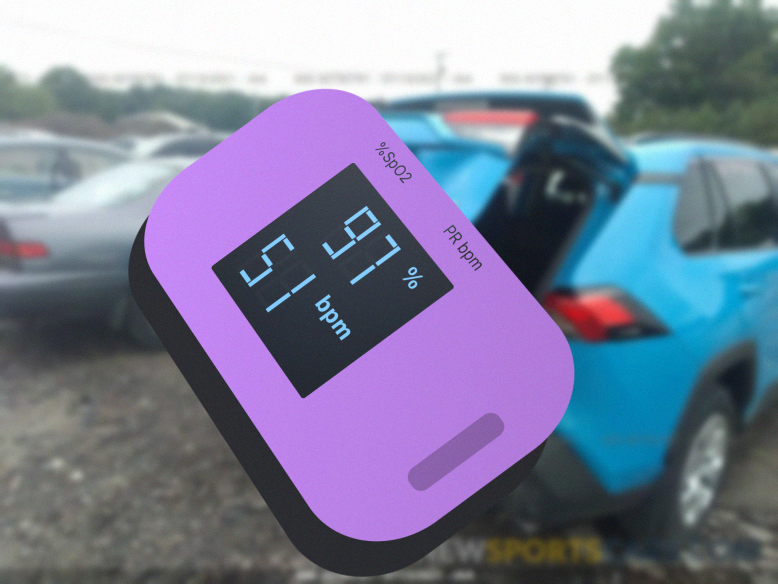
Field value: value=97 unit=%
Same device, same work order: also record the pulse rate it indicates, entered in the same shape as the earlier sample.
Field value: value=51 unit=bpm
